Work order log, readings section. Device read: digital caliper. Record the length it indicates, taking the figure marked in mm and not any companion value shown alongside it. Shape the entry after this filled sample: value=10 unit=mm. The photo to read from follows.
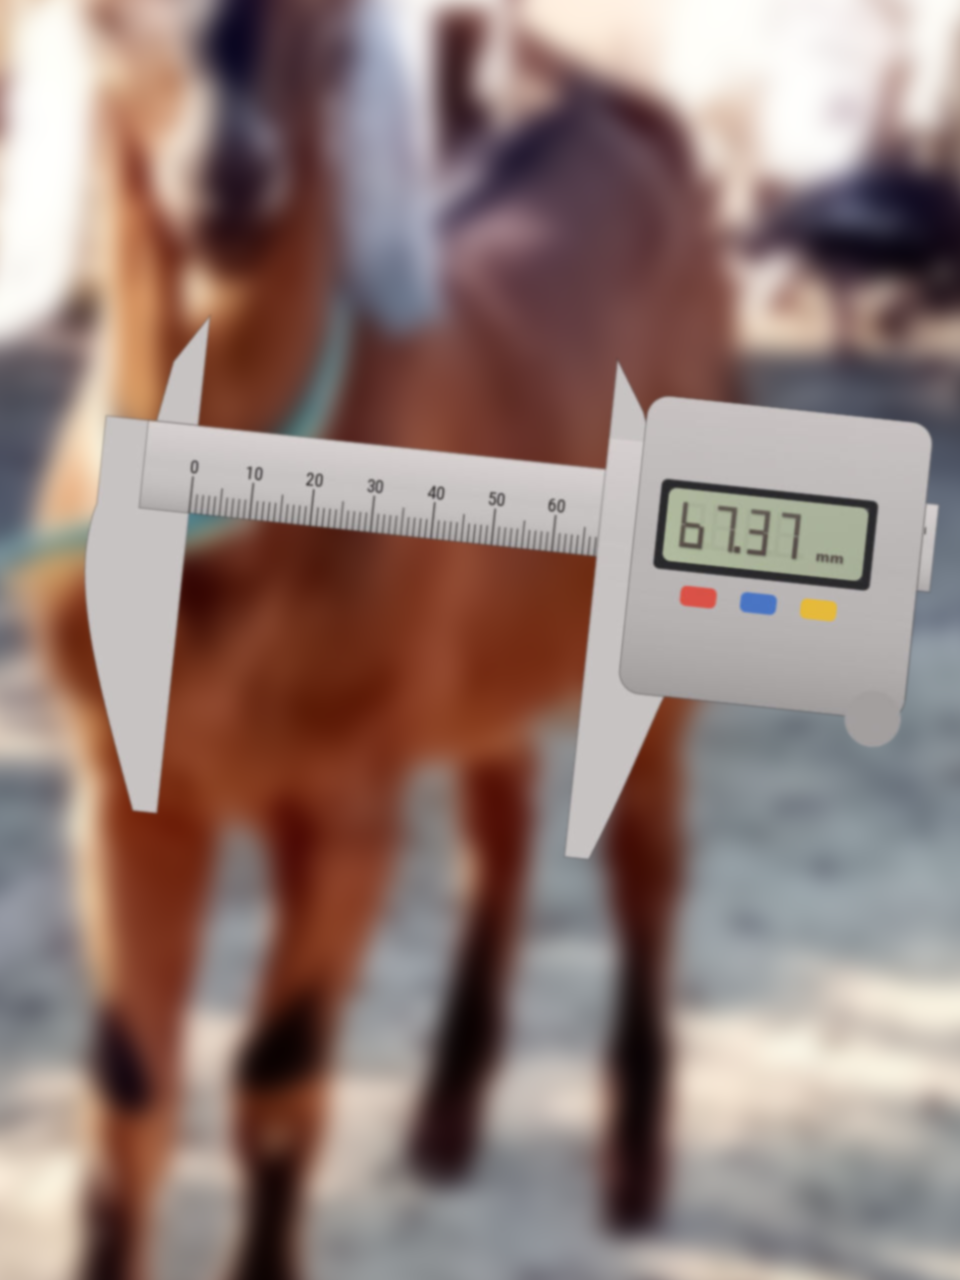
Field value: value=67.37 unit=mm
